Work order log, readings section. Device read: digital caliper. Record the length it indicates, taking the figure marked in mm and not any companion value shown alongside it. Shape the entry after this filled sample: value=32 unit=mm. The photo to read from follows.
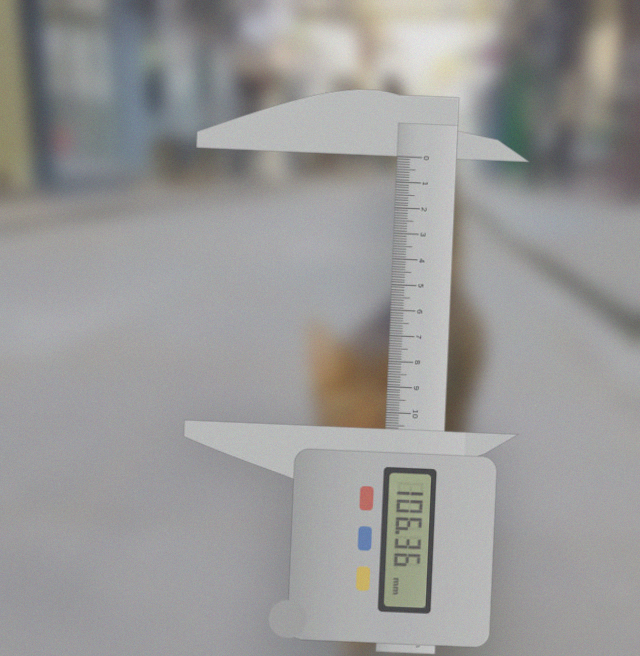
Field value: value=106.36 unit=mm
